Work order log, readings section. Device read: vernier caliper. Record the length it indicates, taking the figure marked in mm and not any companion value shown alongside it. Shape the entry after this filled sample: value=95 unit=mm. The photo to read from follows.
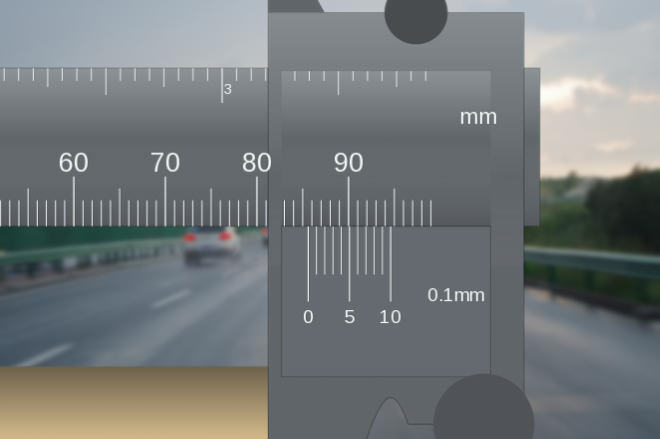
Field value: value=85.6 unit=mm
